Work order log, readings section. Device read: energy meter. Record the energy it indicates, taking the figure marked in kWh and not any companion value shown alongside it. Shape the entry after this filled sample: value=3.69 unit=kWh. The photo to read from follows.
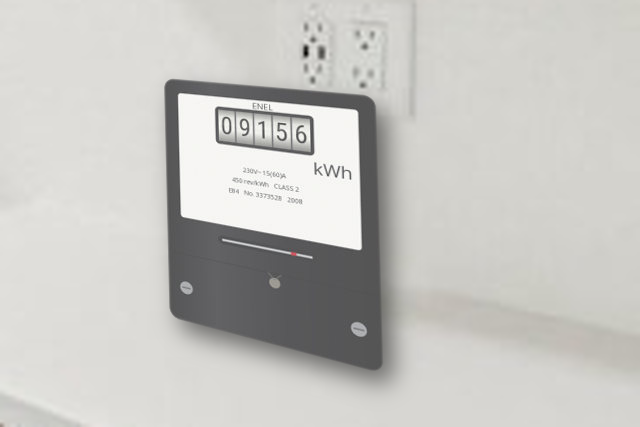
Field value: value=9156 unit=kWh
